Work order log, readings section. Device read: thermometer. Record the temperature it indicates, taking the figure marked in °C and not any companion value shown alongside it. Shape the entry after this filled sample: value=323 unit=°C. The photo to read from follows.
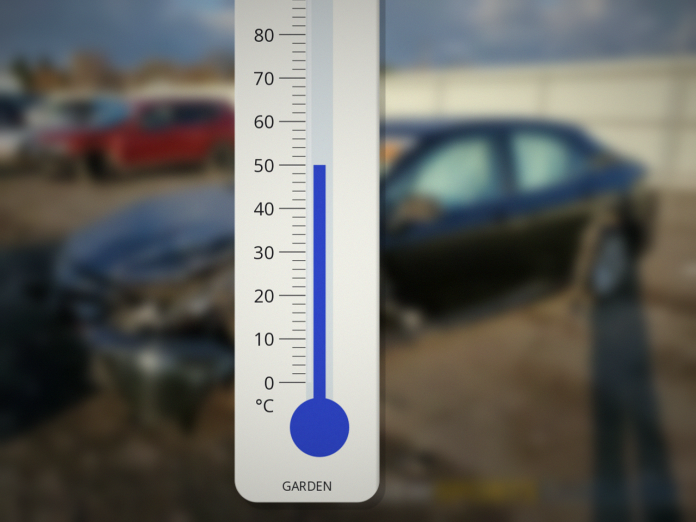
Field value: value=50 unit=°C
